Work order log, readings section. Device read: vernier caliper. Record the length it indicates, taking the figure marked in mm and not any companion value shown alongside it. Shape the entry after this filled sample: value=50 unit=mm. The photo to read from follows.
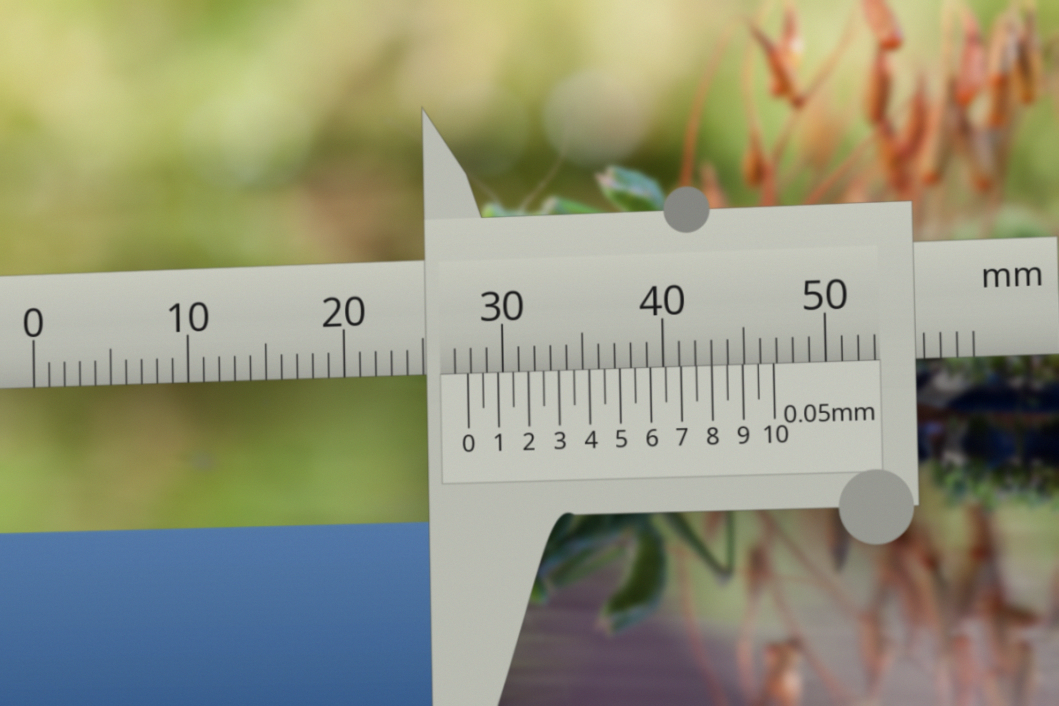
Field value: value=27.8 unit=mm
